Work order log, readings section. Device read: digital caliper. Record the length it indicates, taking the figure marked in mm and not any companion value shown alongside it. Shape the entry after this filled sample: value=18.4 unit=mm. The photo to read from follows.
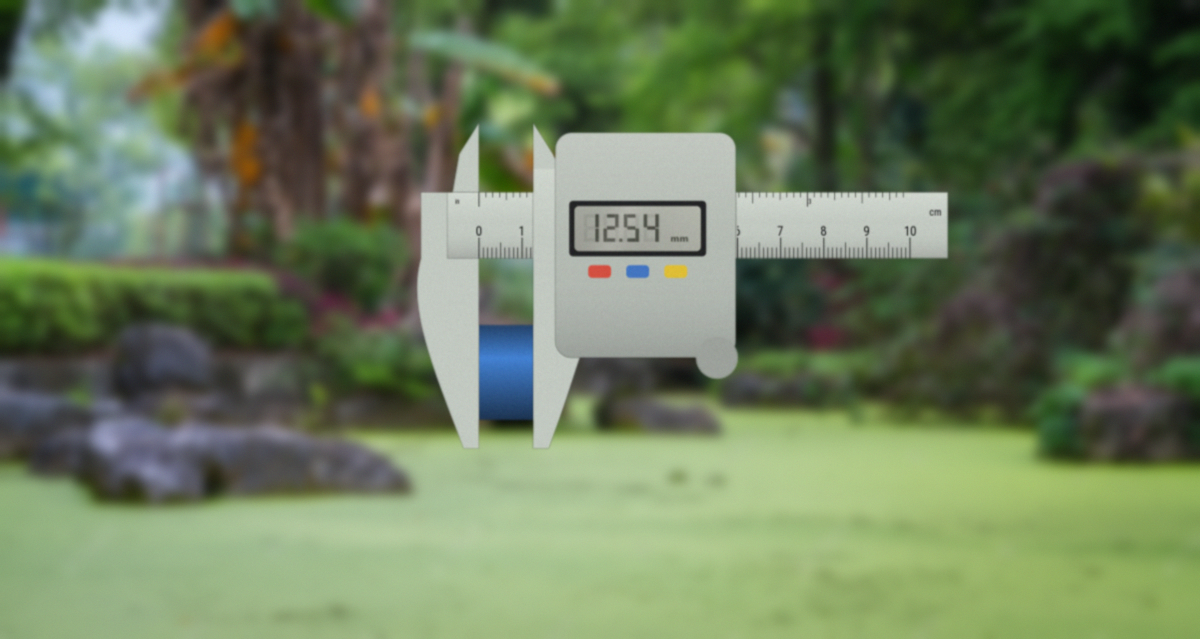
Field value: value=12.54 unit=mm
